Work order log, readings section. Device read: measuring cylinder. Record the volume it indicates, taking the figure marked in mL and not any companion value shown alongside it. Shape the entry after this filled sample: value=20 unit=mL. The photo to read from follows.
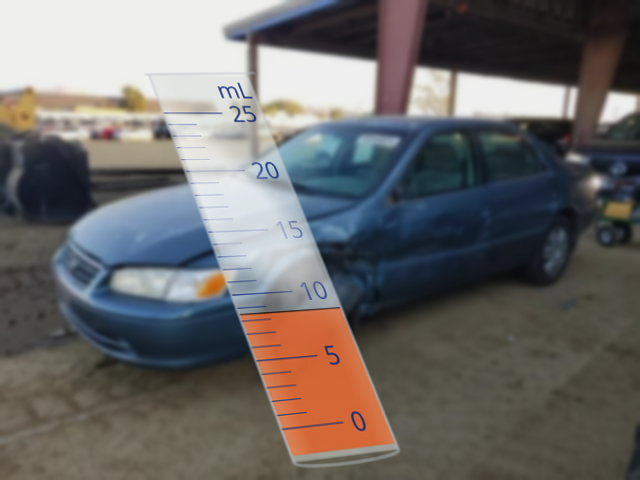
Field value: value=8.5 unit=mL
